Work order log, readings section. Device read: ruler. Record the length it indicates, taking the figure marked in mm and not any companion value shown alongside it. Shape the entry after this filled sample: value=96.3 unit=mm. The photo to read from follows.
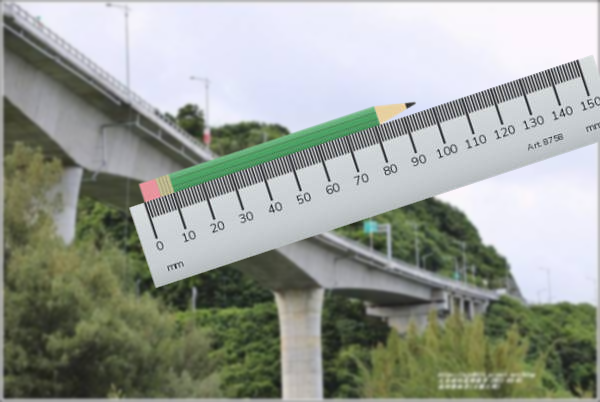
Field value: value=95 unit=mm
